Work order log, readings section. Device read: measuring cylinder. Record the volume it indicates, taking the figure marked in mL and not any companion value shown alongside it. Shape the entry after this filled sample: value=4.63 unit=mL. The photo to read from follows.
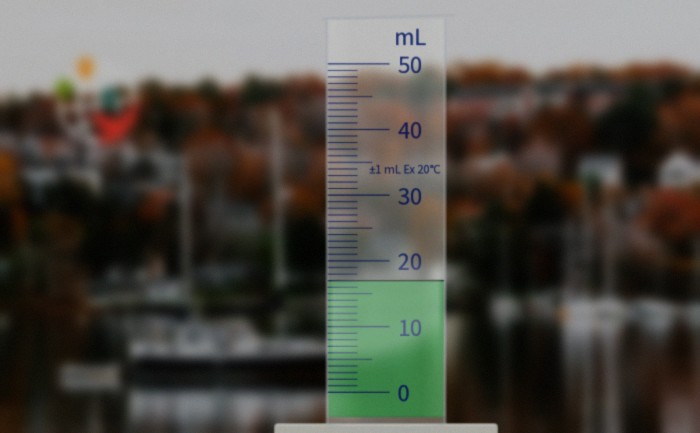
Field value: value=17 unit=mL
